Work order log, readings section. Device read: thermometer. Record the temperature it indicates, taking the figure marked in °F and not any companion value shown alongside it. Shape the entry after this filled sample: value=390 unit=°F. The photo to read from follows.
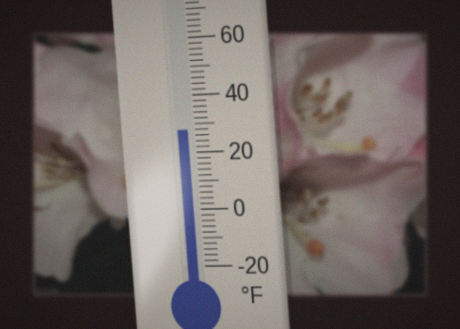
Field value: value=28 unit=°F
